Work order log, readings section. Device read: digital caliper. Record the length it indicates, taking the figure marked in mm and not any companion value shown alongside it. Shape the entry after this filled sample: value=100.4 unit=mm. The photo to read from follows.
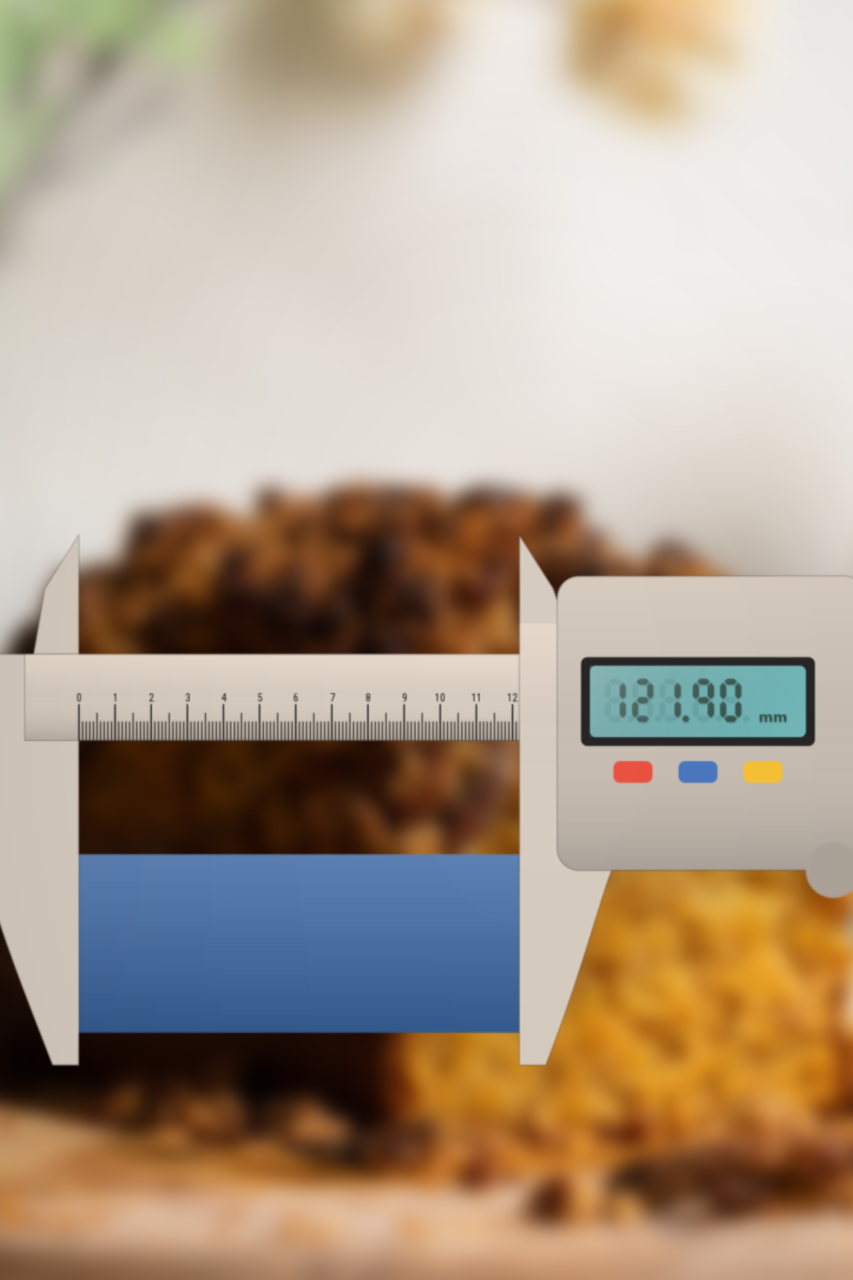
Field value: value=121.90 unit=mm
